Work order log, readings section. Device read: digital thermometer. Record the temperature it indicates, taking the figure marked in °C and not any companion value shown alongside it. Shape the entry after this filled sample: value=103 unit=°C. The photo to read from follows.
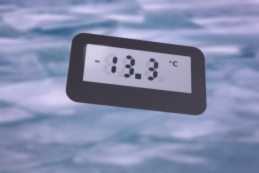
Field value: value=-13.3 unit=°C
